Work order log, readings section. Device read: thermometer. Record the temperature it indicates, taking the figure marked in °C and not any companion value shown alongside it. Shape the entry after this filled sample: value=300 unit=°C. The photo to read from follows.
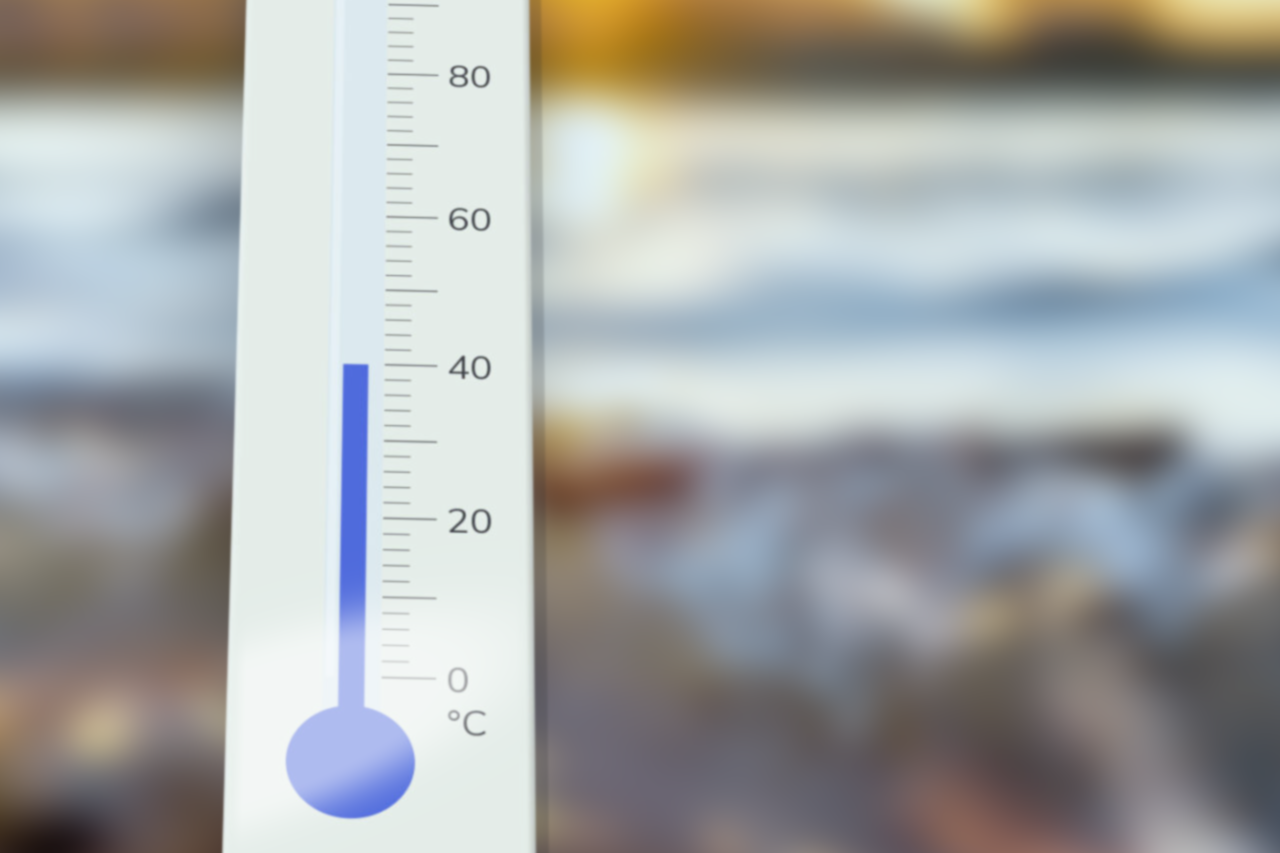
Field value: value=40 unit=°C
